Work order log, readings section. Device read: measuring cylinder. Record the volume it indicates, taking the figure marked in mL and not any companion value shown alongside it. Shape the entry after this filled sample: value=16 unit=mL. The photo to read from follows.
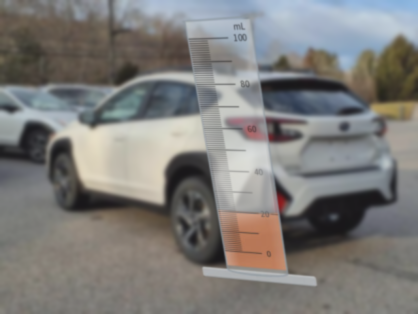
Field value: value=20 unit=mL
